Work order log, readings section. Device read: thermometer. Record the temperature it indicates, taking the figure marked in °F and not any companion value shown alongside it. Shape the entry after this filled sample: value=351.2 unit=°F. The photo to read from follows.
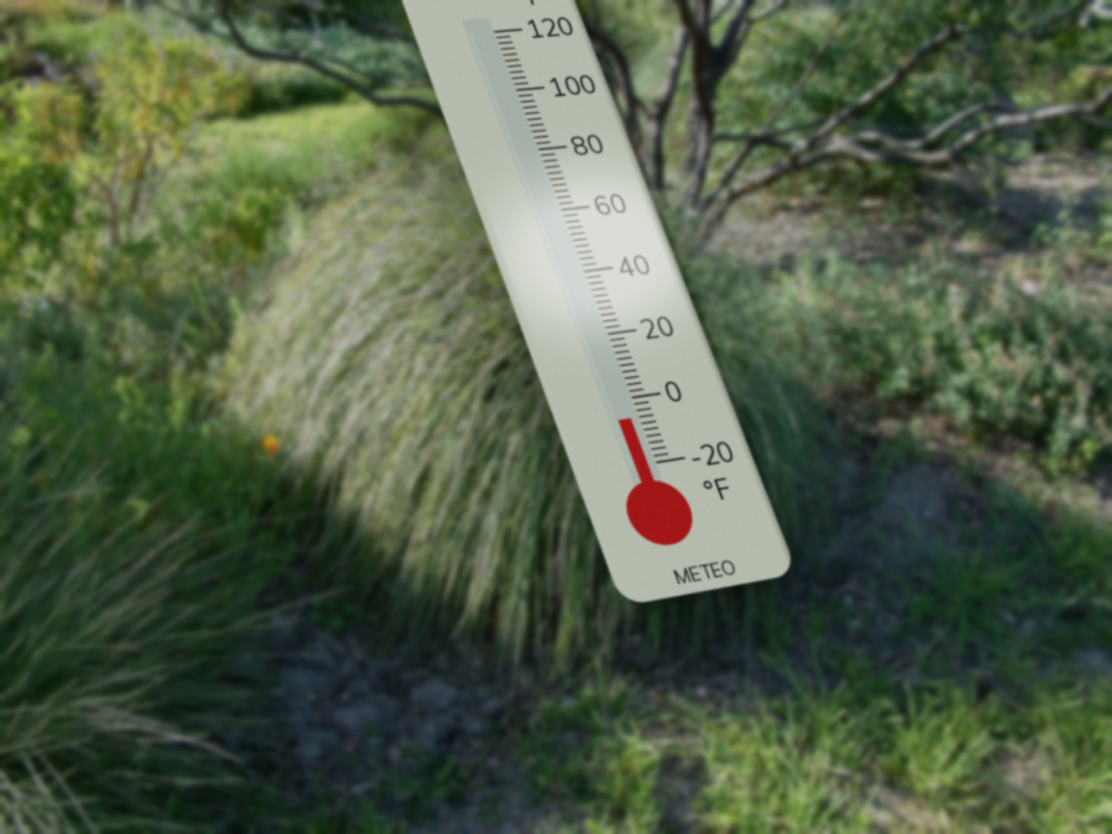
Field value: value=-6 unit=°F
